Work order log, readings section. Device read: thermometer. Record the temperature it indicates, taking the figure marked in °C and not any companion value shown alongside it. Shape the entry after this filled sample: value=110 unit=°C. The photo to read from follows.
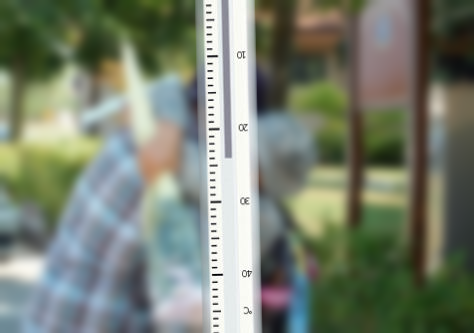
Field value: value=24 unit=°C
